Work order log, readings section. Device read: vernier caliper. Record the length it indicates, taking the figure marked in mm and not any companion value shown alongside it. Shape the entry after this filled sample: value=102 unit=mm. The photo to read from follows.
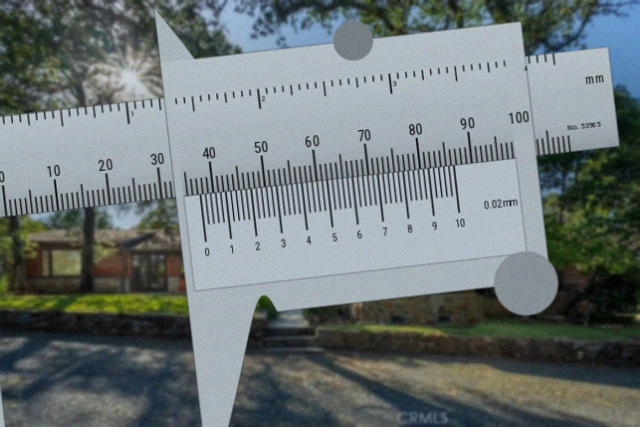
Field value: value=37.5 unit=mm
